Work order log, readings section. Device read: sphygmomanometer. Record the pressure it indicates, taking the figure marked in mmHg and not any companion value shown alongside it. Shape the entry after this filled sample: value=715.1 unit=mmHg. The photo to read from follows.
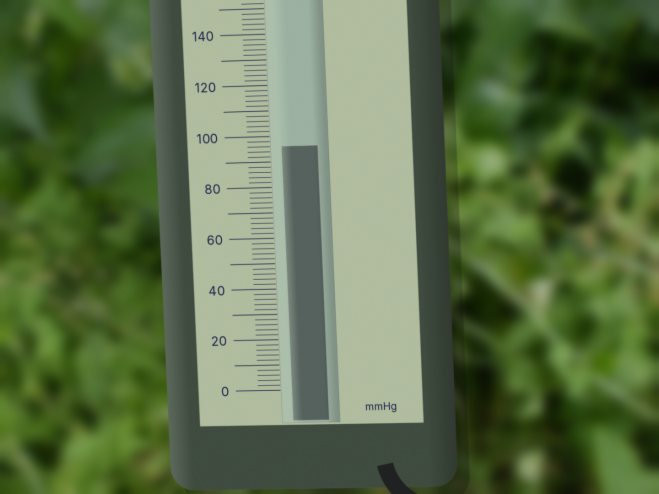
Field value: value=96 unit=mmHg
